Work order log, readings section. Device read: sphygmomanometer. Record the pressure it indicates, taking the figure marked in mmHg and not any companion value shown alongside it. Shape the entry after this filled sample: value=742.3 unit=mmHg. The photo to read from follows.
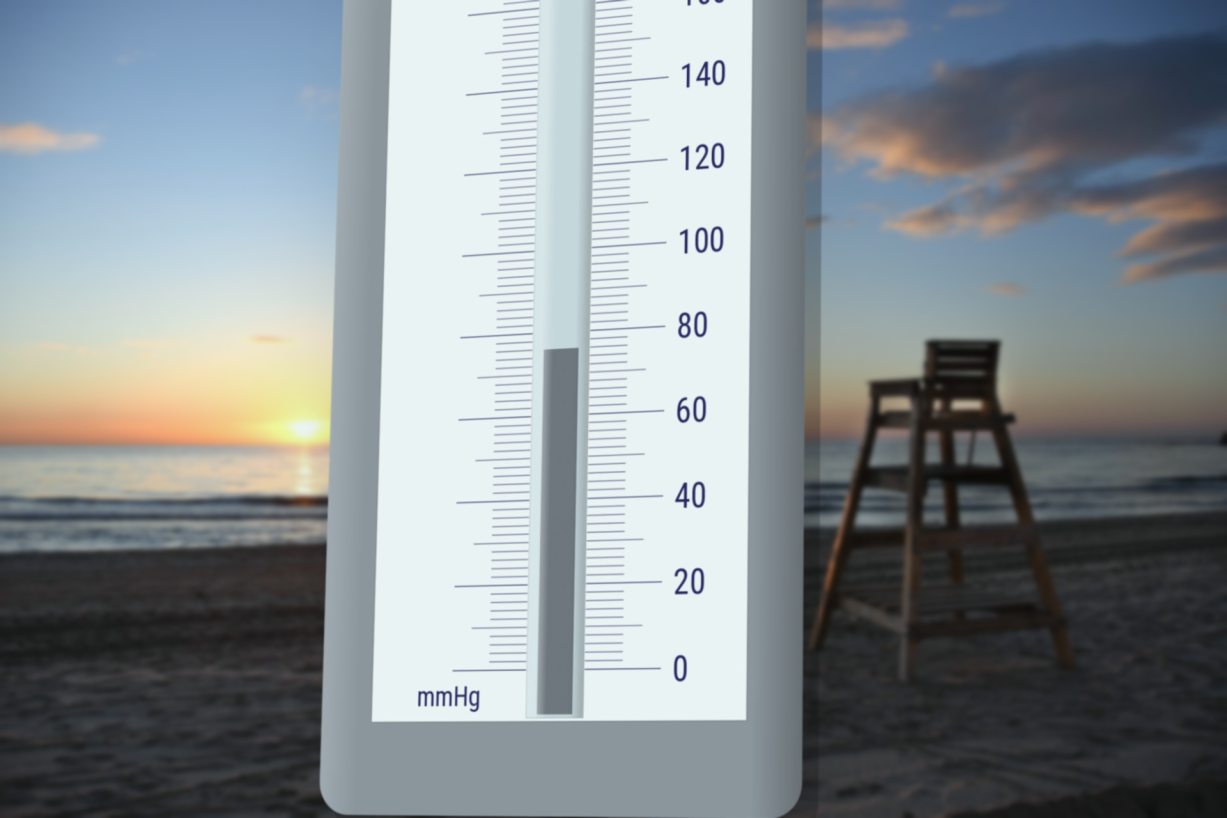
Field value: value=76 unit=mmHg
